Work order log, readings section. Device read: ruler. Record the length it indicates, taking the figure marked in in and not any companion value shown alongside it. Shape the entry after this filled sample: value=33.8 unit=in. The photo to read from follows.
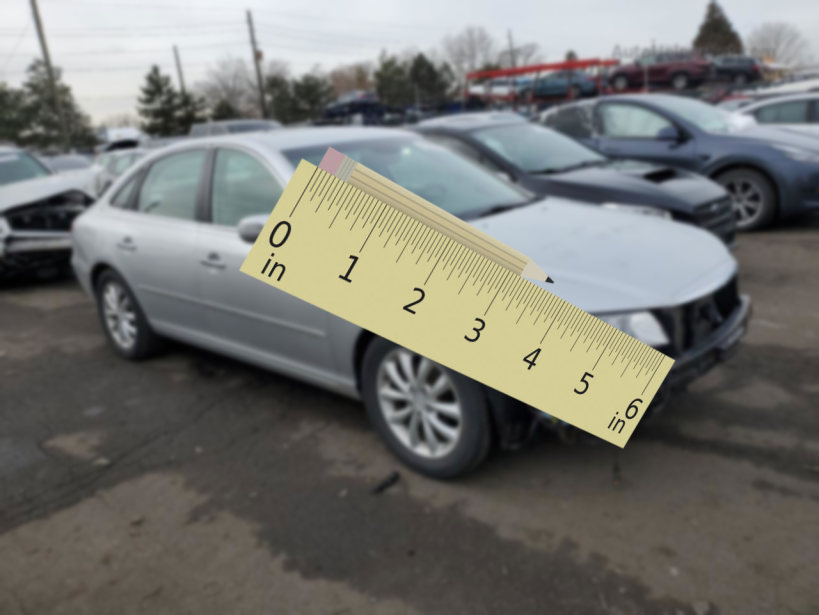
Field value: value=3.6875 unit=in
